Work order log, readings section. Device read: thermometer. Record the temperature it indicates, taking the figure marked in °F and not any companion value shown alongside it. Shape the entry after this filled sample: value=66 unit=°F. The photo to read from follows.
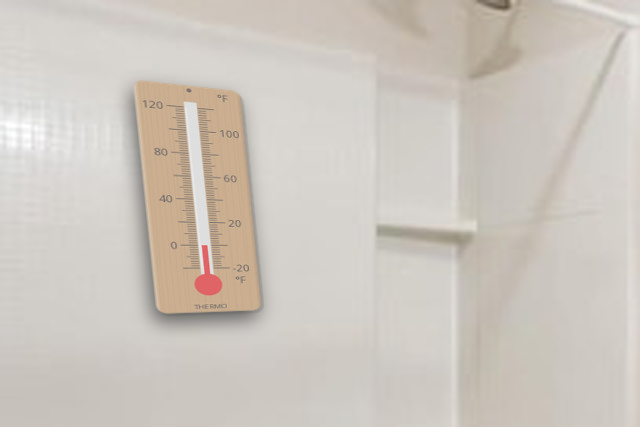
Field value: value=0 unit=°F
